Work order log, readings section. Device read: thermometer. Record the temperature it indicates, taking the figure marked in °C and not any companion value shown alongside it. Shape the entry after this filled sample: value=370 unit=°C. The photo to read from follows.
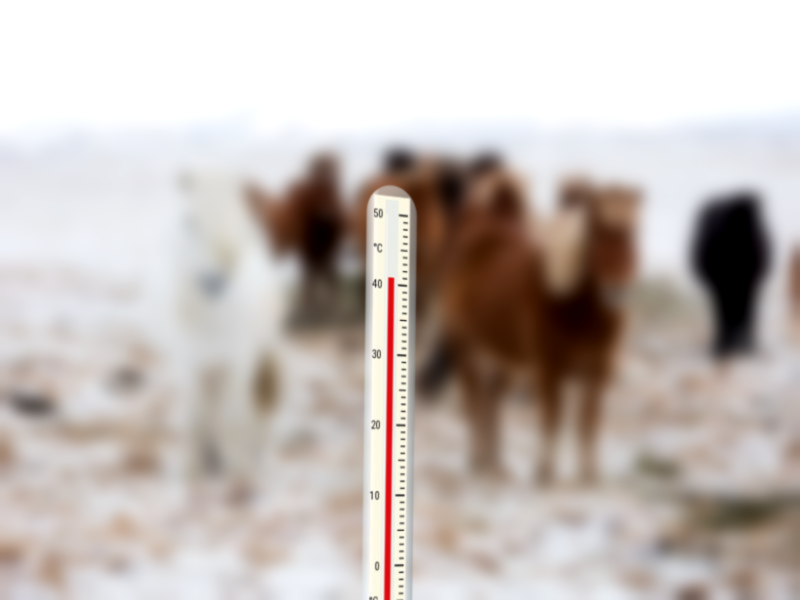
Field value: value=41 unit=°C
